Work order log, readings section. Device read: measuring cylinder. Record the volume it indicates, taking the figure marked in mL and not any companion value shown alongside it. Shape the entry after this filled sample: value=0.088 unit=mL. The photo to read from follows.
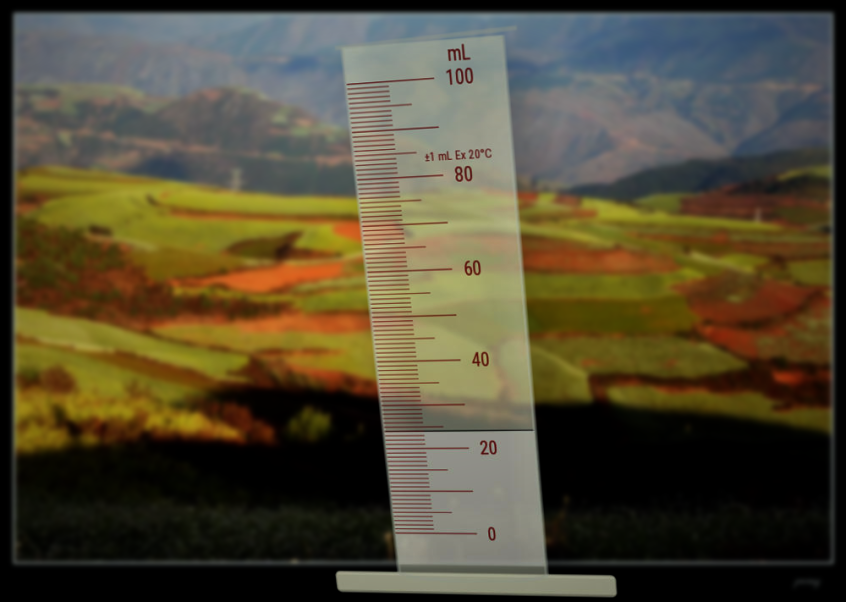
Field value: value=24 unit=mL
